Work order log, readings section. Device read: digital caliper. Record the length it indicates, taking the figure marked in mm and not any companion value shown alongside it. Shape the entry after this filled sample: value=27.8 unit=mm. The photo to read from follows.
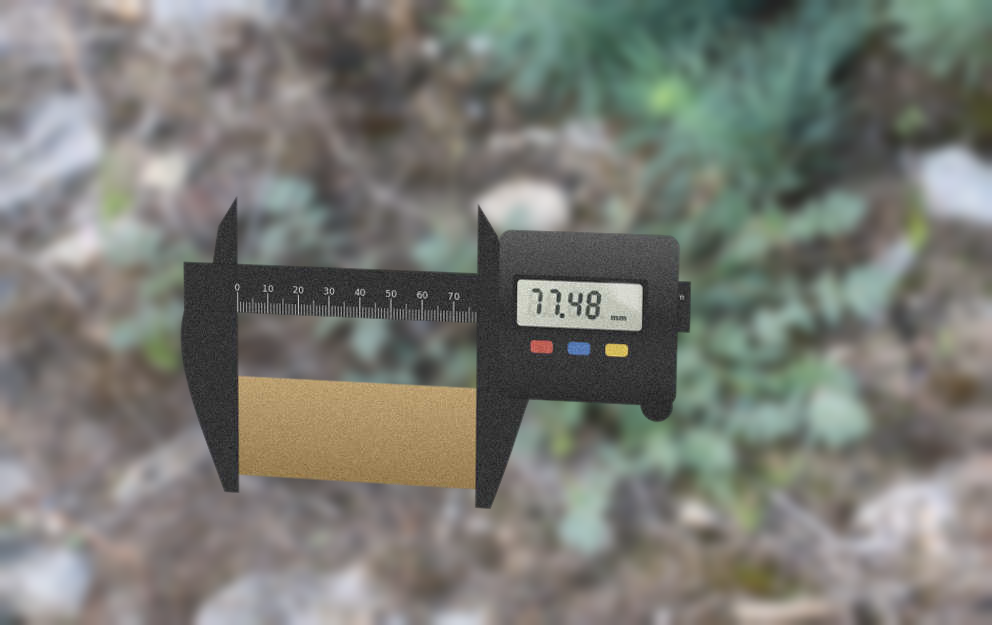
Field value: value=77.48 unit=mm
